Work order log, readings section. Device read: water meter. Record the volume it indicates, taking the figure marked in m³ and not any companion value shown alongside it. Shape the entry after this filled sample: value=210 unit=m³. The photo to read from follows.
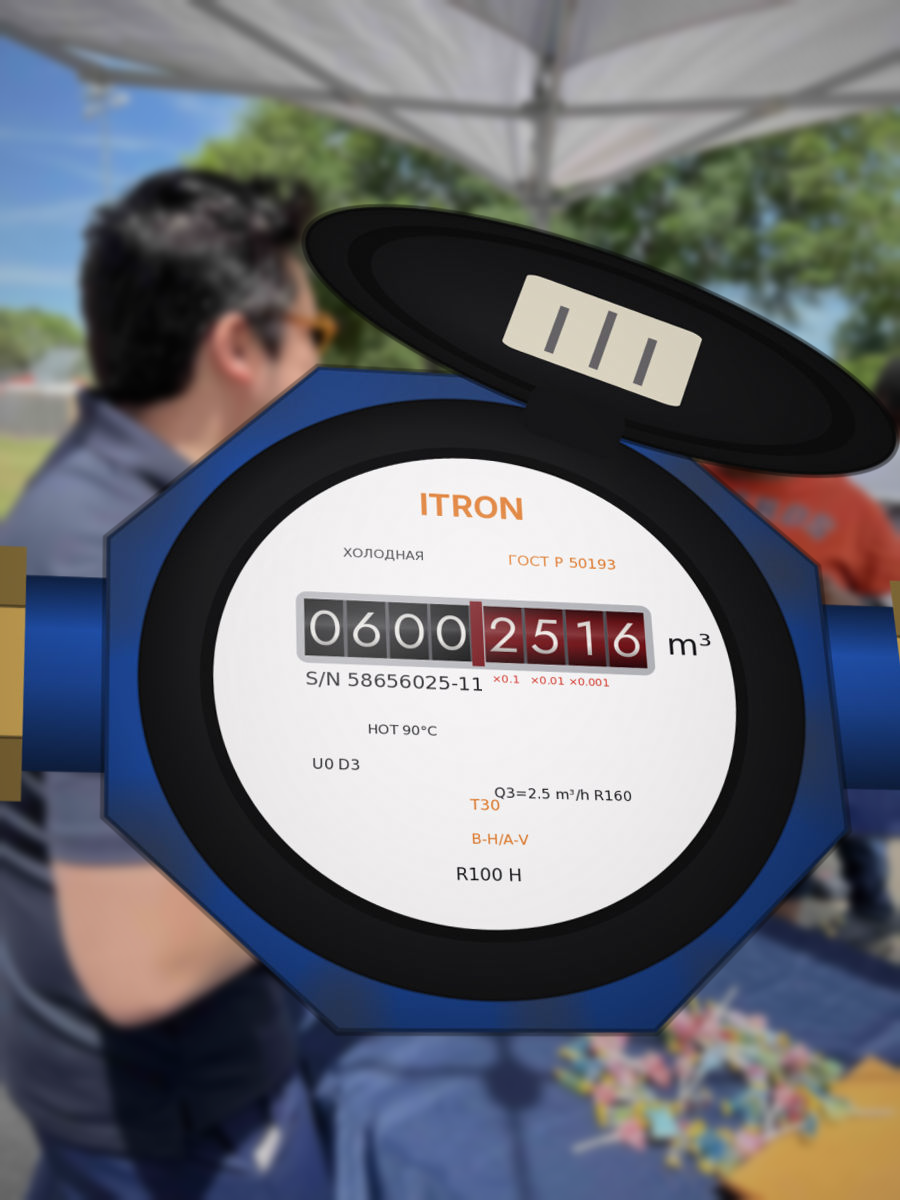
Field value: value=600.2516 unit=m³
